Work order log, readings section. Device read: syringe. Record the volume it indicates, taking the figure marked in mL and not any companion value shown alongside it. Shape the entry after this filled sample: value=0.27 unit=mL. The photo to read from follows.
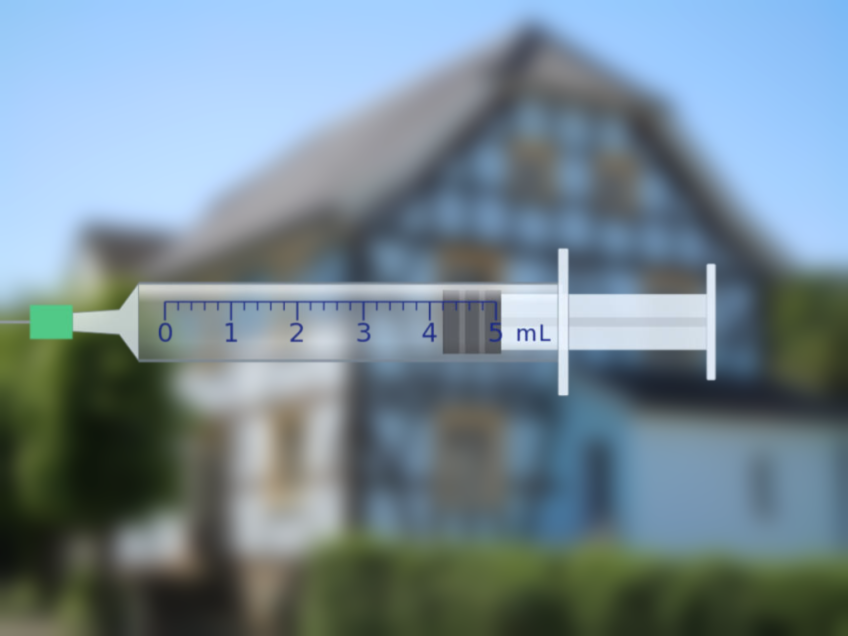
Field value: value=4.2 unit=mL
